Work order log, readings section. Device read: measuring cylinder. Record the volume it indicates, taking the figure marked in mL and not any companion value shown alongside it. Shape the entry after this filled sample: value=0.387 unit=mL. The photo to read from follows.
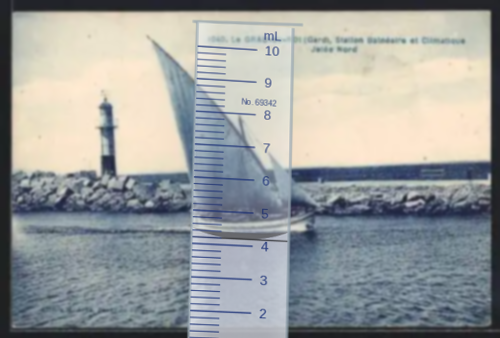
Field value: value=4.2 unit=mL
